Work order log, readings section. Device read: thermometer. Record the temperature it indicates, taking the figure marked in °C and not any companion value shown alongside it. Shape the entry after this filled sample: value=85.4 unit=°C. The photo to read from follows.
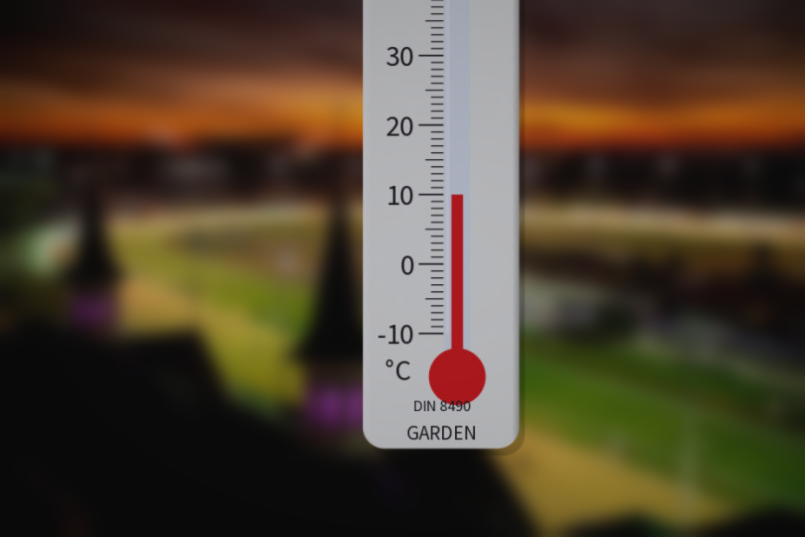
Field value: value=10 unit=°C
